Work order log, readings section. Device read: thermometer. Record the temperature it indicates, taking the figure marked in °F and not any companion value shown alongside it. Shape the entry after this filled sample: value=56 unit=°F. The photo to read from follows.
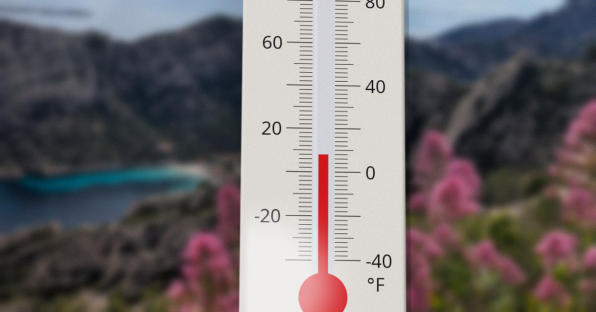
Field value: value=8 unit=°F
